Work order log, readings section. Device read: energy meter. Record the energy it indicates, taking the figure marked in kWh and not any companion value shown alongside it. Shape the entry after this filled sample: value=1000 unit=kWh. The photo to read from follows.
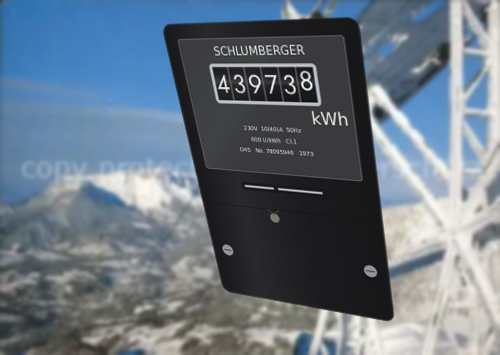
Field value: value=439738 unit=kWh
